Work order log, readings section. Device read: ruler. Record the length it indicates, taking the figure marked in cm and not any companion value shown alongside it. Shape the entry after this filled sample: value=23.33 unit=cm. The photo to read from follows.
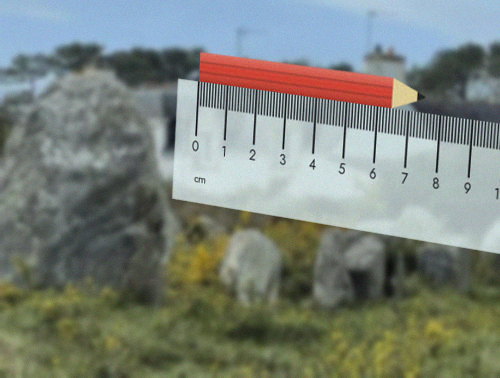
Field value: value=7.5 unit=cm
